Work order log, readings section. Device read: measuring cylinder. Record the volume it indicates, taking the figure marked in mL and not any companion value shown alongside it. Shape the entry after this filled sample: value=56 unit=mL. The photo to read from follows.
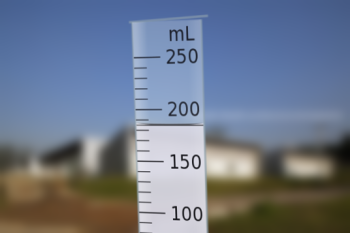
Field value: value=185 unit=mL
